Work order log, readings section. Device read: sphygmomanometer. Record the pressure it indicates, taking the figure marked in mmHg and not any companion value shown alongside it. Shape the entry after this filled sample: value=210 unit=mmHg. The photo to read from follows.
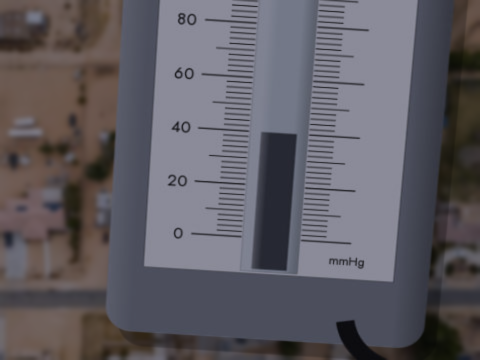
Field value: value=40 unit=mmHg
